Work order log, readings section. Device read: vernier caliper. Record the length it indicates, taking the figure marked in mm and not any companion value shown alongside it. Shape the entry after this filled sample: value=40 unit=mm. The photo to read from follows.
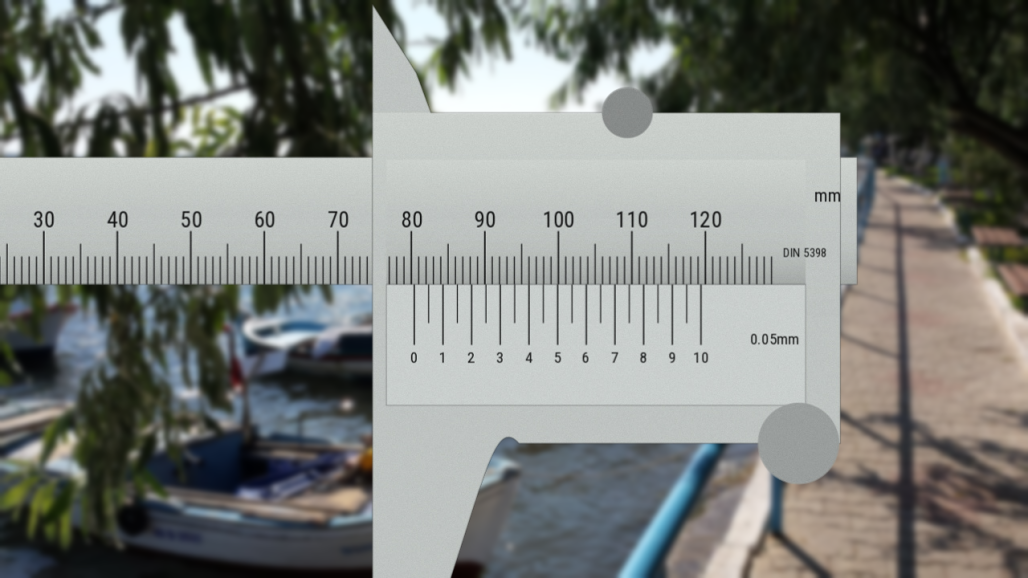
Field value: value=80.4 unit=mm
